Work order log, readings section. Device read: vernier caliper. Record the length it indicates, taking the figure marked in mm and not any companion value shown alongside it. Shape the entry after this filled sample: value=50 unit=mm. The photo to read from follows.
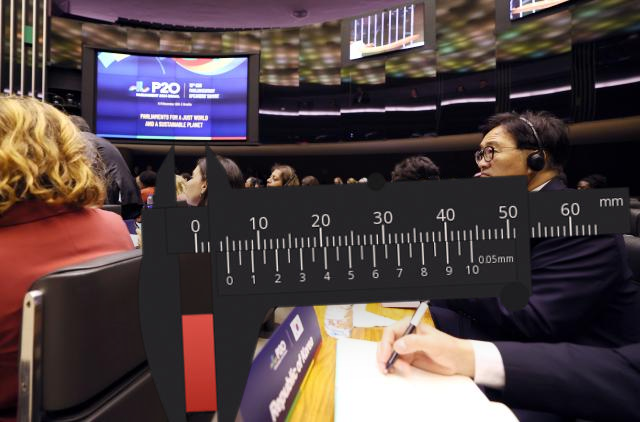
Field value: value=5.0 unit=mm
